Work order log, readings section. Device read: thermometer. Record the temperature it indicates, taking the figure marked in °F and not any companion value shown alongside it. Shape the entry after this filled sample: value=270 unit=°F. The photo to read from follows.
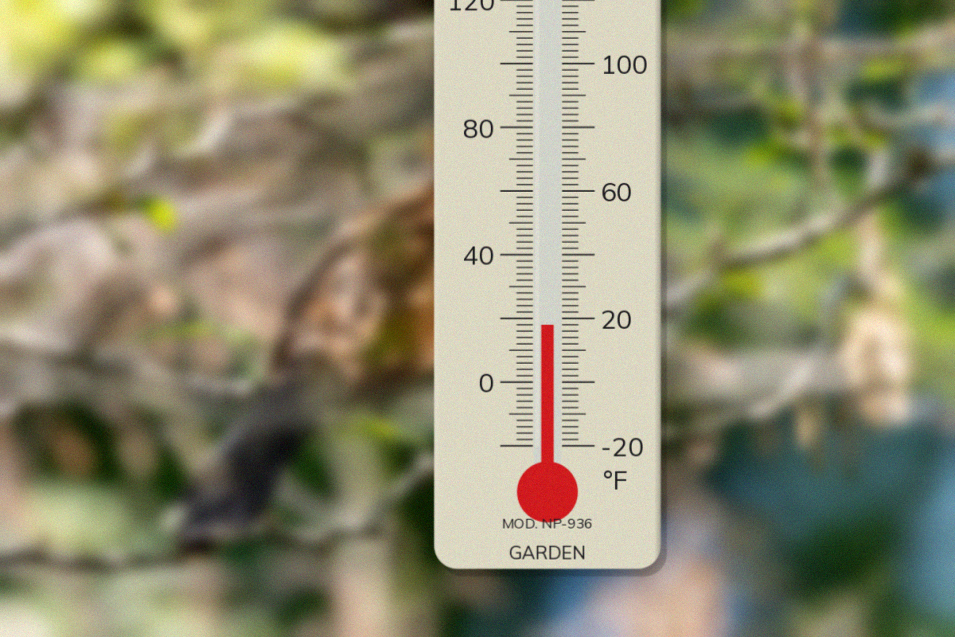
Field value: value=18 unit=°F
